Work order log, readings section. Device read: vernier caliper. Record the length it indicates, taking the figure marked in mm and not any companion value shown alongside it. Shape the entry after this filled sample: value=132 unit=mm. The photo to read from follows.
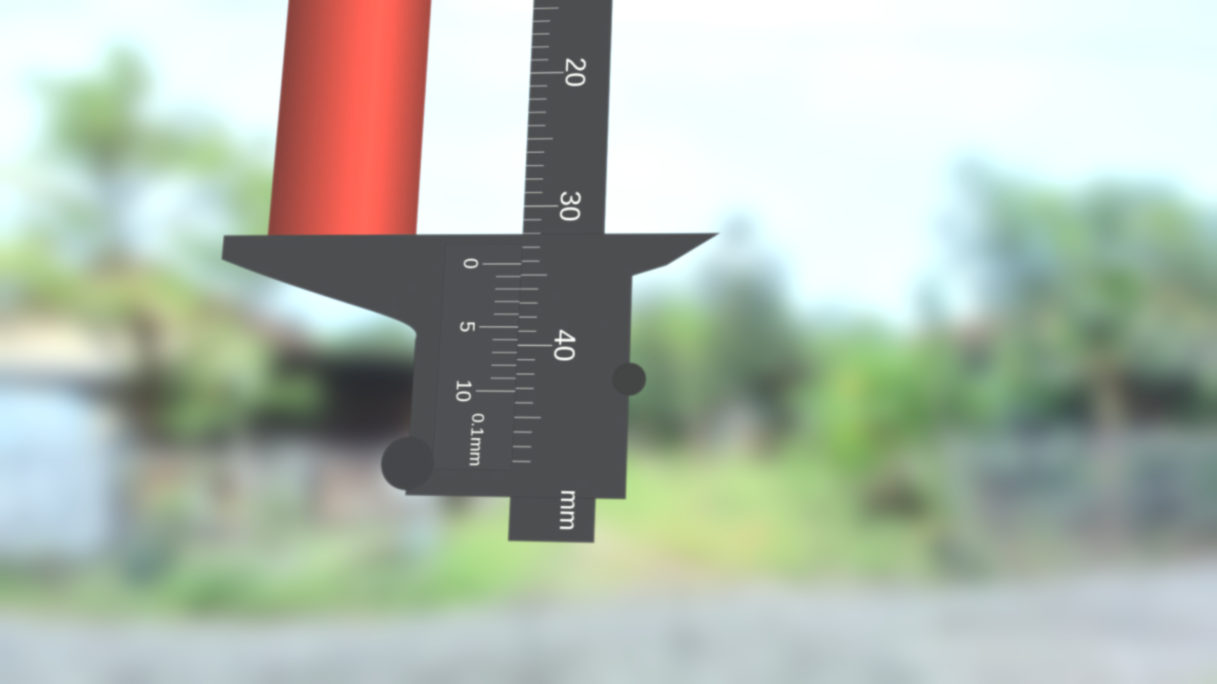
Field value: value=34.2 unit=mm
